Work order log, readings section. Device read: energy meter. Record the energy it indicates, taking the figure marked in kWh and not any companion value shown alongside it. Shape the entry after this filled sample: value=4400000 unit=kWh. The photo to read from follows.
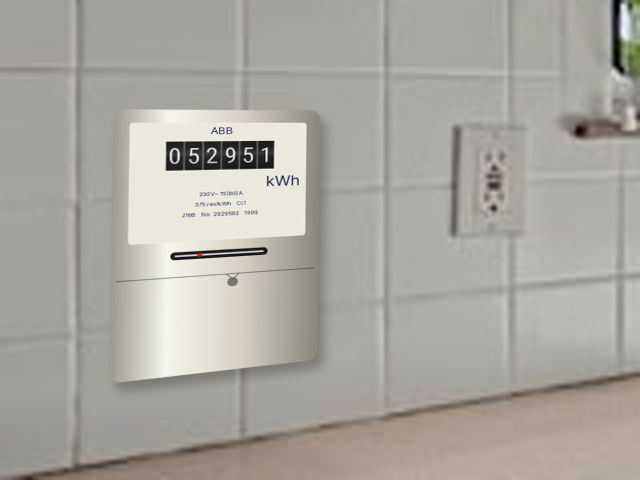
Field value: value=52951 unit=kWh
